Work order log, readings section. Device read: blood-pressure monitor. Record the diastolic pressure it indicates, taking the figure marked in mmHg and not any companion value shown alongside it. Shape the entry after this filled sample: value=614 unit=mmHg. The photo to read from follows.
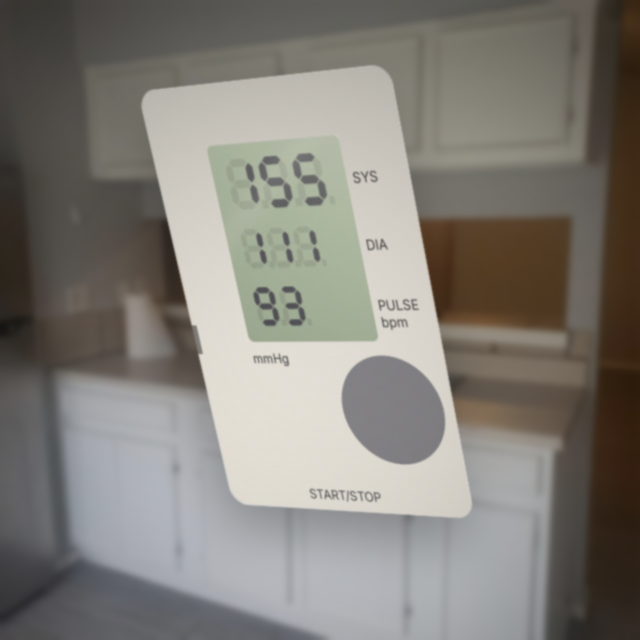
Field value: value=111 unit=mmHg
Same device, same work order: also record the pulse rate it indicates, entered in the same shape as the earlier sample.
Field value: value=93 unit=bpm
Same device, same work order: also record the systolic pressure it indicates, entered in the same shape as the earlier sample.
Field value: value=155 unit=mmHg
